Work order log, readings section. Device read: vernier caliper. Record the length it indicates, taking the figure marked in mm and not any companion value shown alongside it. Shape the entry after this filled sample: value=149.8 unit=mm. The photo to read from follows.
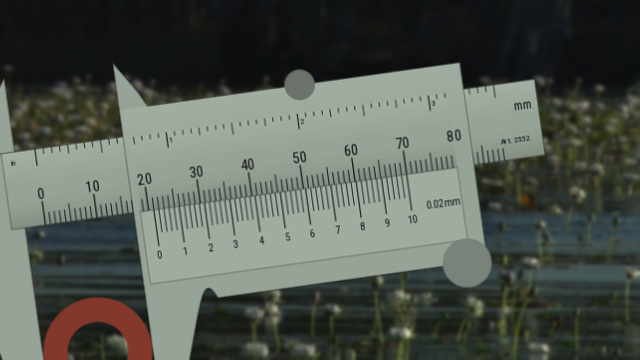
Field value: value=21.0 unit=mm
